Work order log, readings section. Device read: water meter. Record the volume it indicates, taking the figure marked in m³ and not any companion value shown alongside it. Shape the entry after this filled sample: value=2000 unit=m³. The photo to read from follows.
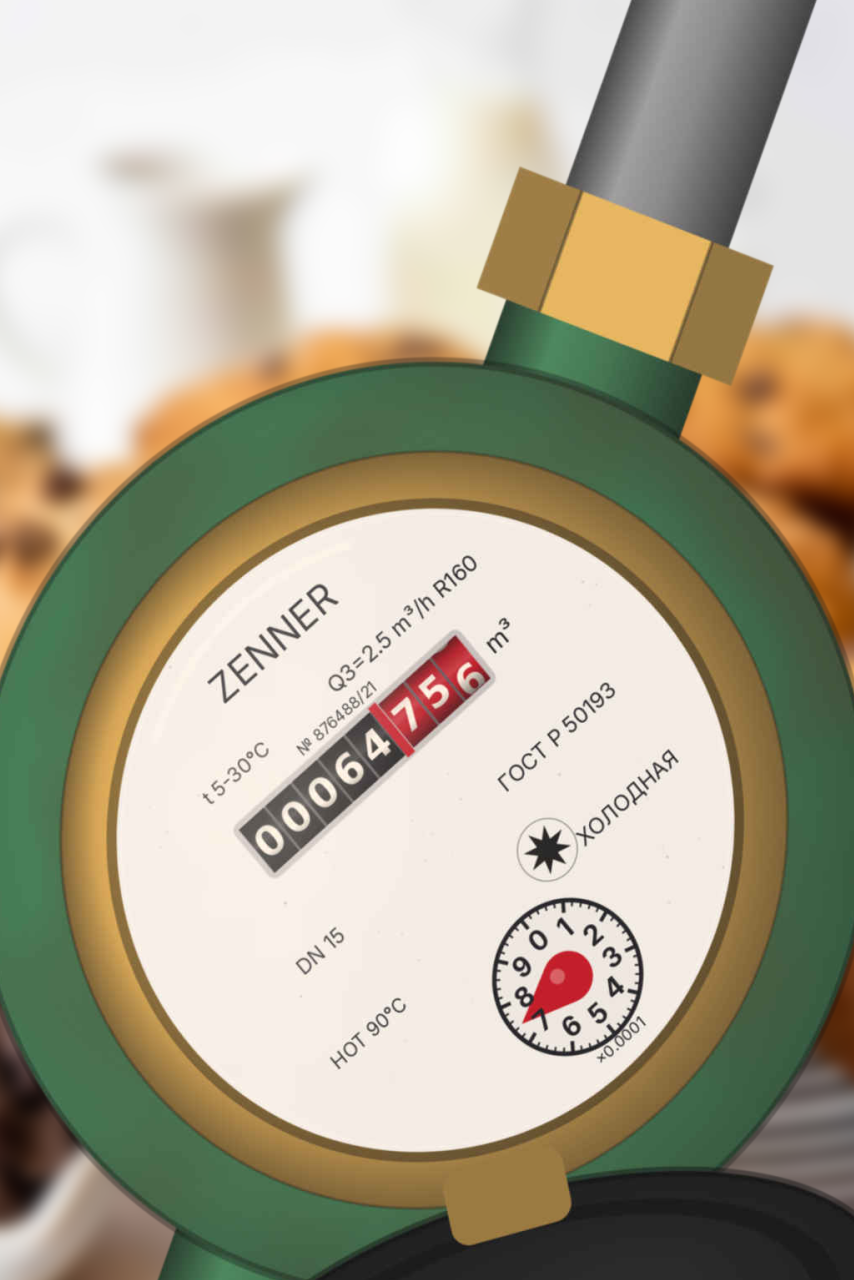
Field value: value=64.7557 unit=m³
